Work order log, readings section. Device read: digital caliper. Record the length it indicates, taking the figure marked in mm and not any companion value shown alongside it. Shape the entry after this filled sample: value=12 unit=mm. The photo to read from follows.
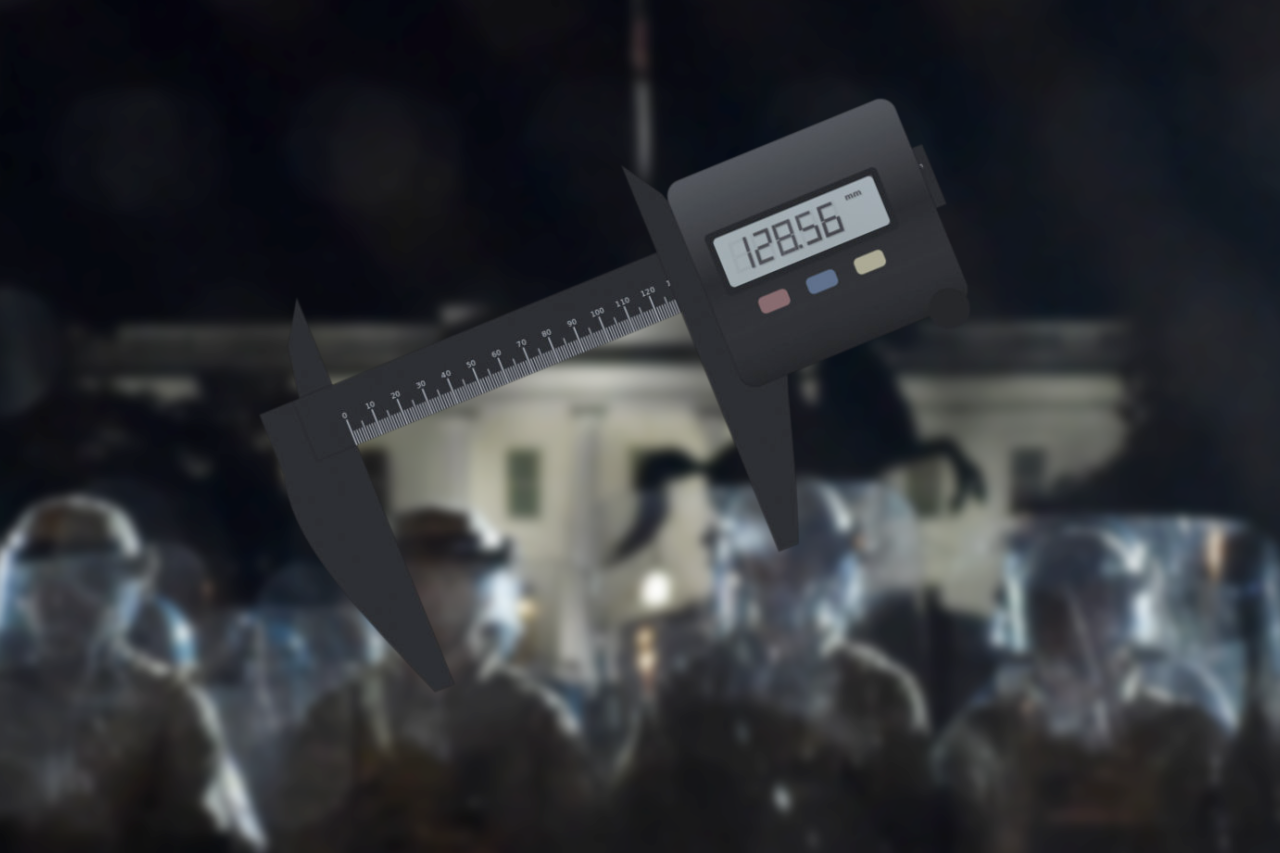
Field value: value=128.56 unit=mm
